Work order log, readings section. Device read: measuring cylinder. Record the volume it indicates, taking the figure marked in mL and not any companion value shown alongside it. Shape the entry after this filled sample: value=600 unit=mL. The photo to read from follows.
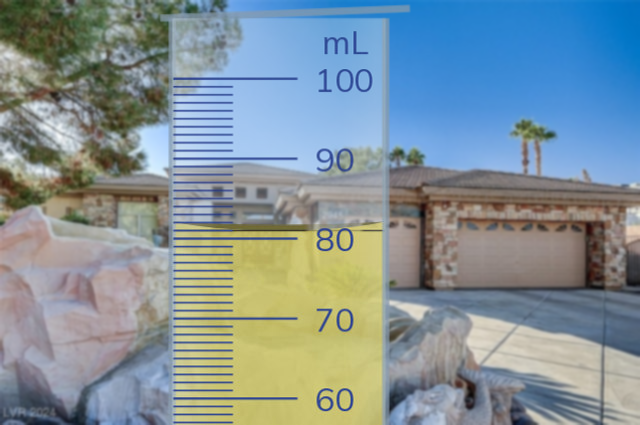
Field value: value=81 unit=mL
